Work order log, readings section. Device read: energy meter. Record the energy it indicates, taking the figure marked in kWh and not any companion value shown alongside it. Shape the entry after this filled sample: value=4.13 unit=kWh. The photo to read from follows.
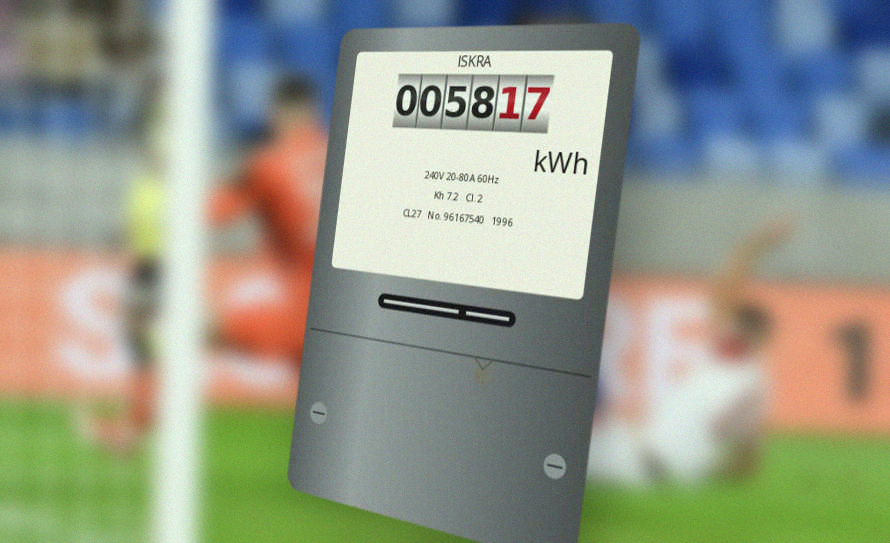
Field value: value=58.17 unit=kWh
